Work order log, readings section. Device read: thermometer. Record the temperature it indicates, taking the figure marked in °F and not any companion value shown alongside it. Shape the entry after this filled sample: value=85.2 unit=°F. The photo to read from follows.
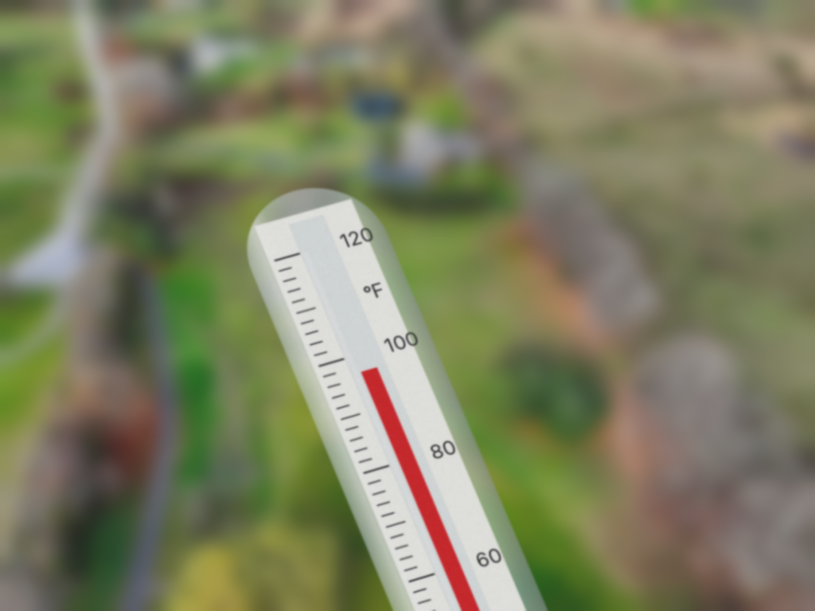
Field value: value=97 unit=°F
